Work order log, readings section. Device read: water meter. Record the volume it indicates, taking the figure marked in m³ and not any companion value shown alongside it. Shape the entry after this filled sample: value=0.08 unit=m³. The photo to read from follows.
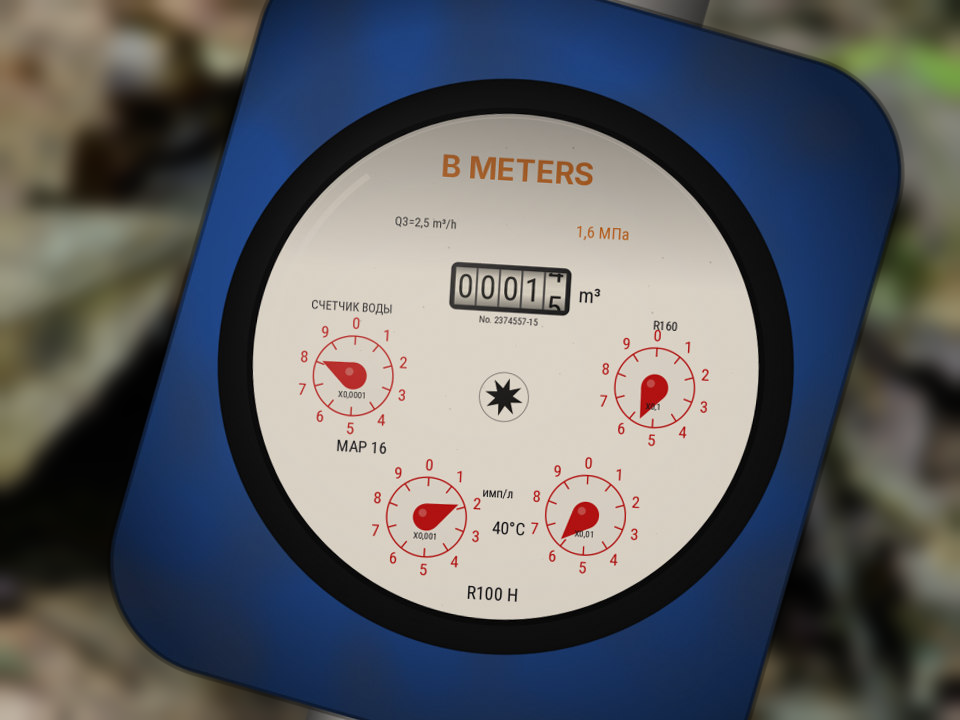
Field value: value=14.5618 unit=m³
